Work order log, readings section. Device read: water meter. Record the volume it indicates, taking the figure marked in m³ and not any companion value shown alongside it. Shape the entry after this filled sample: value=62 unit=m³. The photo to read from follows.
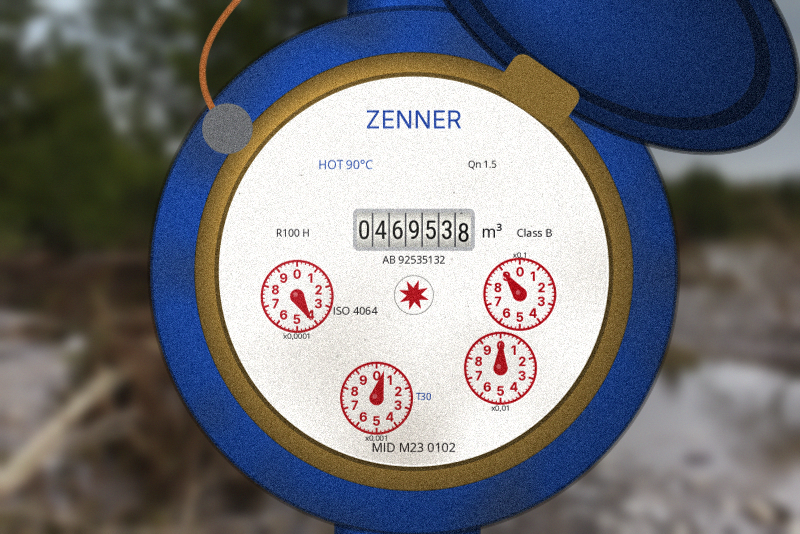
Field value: value=469537.9004 unit=m³
